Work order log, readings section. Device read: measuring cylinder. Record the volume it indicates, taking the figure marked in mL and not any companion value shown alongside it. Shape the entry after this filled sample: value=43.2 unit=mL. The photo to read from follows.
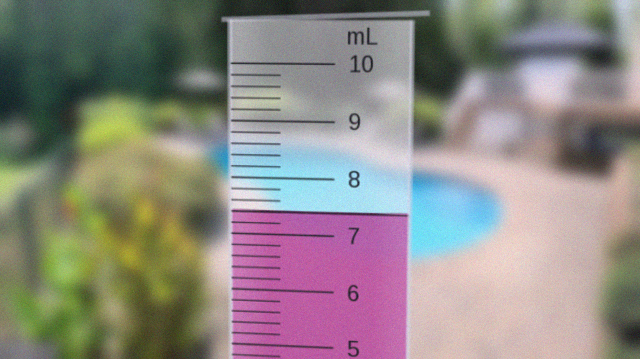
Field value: value=7.4 unit=mL
